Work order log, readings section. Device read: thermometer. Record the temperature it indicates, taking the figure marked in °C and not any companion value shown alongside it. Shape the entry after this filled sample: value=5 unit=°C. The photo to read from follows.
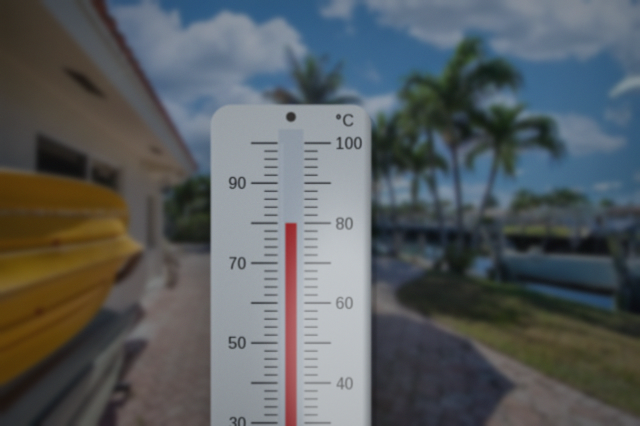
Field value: value=80 unit=°C
